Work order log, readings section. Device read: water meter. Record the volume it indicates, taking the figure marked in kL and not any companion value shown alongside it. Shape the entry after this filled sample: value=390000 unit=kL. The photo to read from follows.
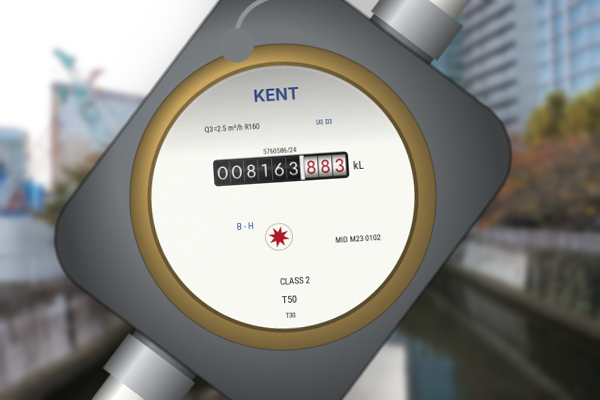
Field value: value=8163.883 unit=kL
